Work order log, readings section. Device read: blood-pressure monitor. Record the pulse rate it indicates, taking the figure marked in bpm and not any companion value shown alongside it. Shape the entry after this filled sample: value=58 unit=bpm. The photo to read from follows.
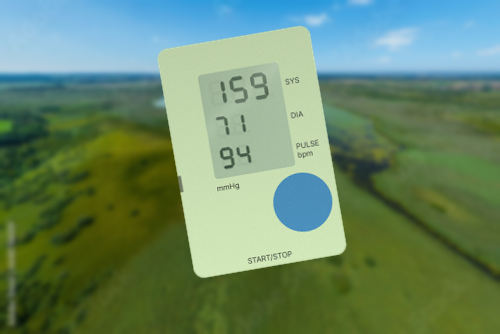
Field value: value=94 unit=bpm
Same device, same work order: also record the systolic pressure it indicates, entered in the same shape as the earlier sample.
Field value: value=159 unit=mmHg
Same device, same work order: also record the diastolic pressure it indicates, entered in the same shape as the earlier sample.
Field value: value=71 unit=mmHg
